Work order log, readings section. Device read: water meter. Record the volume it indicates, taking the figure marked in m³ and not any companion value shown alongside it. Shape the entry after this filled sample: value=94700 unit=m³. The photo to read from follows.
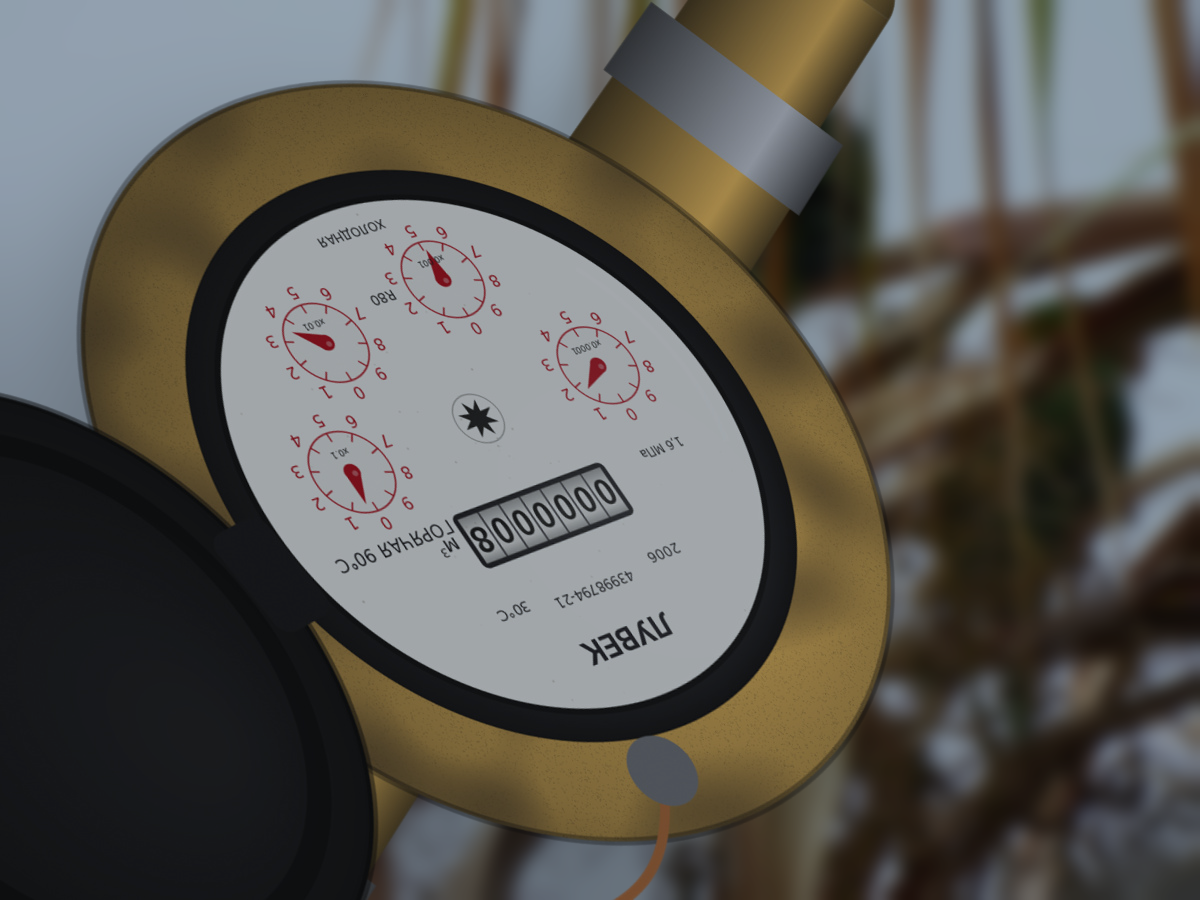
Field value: value=8.0351 unit=m³
